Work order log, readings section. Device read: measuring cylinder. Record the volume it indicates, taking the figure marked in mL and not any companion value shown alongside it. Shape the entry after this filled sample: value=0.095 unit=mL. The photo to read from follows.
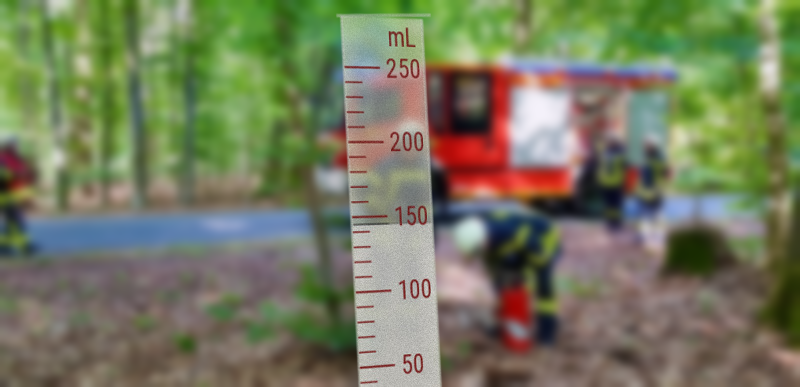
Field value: value=145 unit=mL
